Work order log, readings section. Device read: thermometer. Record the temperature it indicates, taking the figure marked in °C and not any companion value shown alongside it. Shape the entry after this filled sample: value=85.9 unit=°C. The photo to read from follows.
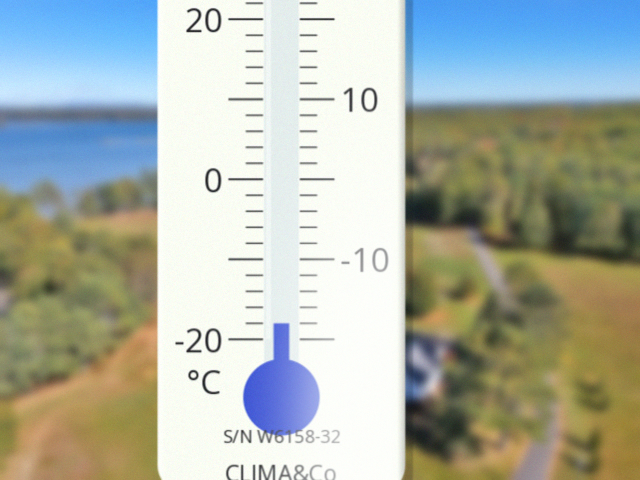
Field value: value=-18 unit=°C
